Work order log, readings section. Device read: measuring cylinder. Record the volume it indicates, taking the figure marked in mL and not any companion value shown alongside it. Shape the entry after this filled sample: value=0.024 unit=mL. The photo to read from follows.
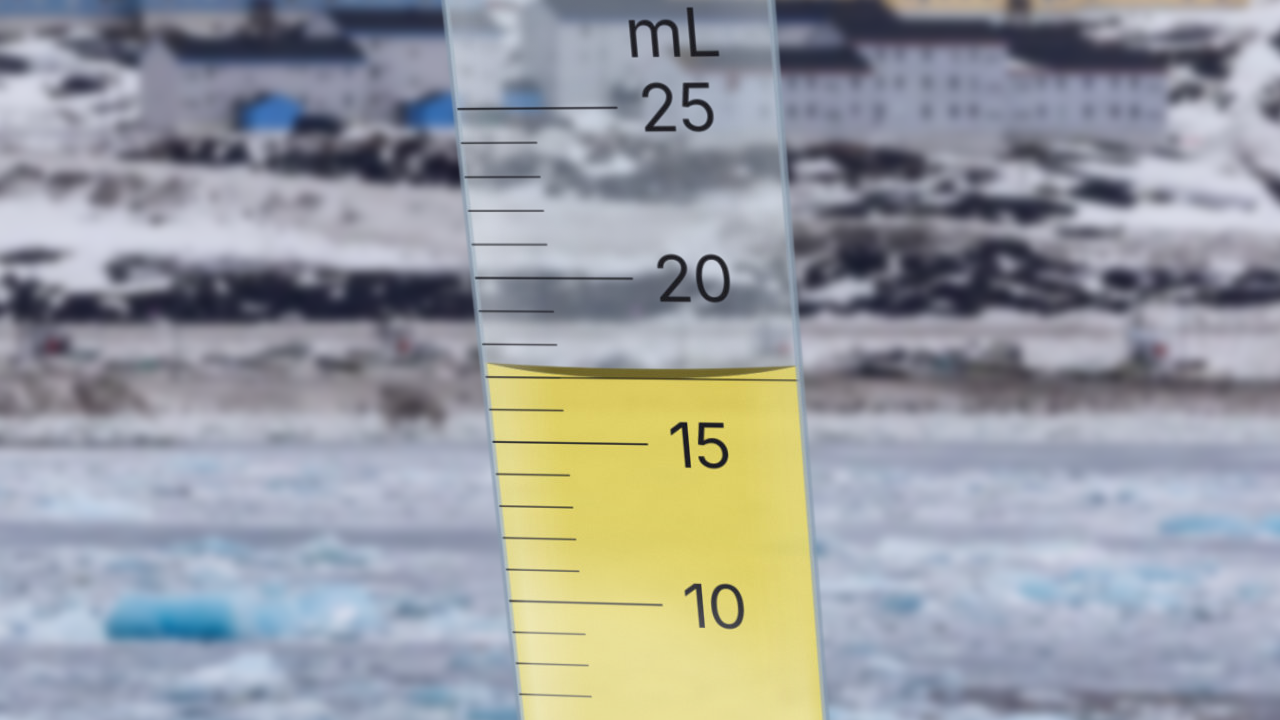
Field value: value=17 unit=mL
